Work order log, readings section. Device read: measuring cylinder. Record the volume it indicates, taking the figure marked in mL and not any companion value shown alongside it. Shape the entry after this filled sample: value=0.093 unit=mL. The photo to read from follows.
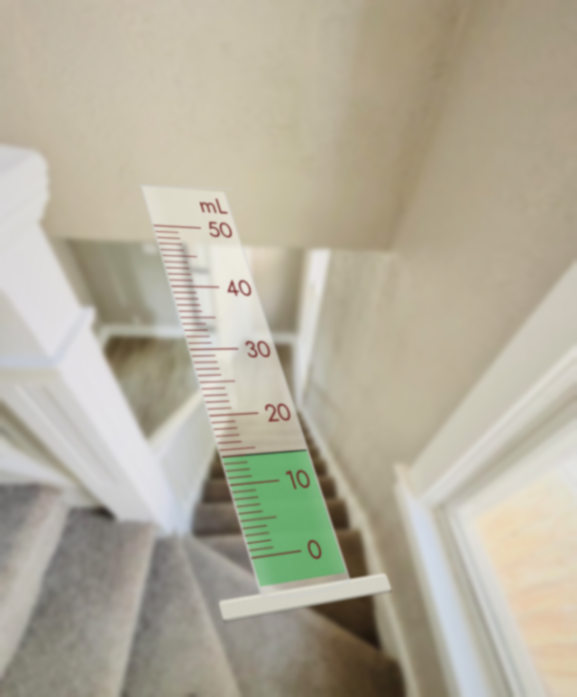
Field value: value=14 unit=mL
